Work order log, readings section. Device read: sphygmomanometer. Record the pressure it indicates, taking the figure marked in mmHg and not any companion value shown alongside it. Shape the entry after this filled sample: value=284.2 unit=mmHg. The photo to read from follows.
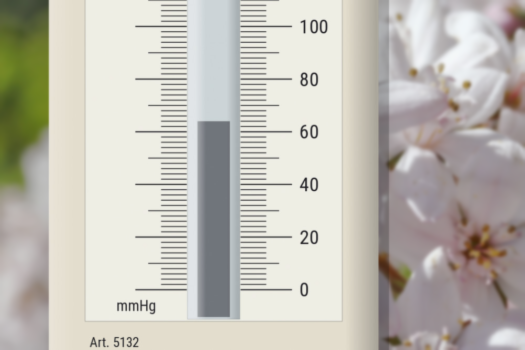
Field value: value=64 unit=mmHg
